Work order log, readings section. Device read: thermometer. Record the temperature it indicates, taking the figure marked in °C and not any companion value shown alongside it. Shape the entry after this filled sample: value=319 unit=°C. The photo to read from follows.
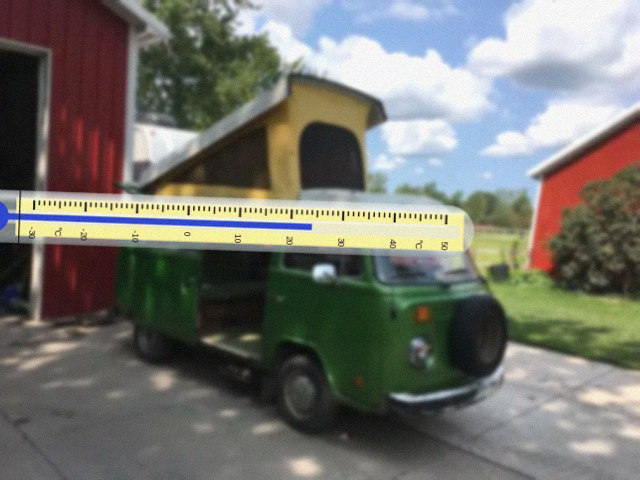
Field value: value=24 unit=°C
